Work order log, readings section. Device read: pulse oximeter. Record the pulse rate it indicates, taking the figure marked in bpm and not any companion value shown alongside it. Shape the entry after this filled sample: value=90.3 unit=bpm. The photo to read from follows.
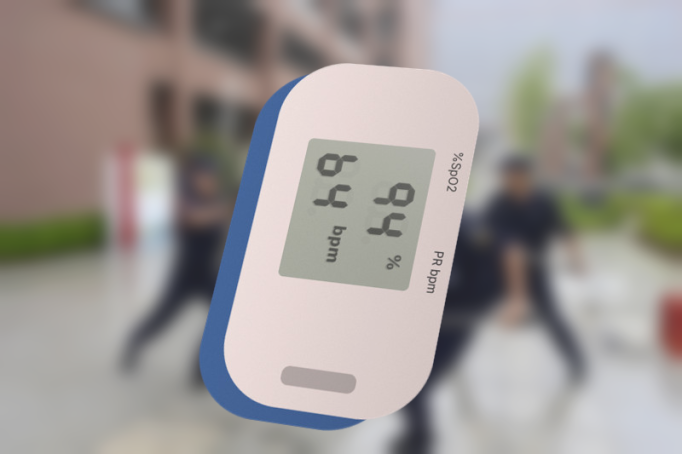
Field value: value=64 unit=bpm
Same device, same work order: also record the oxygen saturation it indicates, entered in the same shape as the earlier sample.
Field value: value=94 unit=%
